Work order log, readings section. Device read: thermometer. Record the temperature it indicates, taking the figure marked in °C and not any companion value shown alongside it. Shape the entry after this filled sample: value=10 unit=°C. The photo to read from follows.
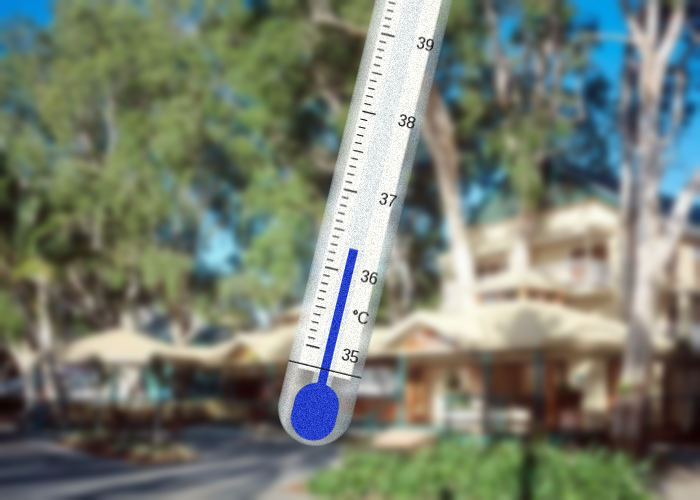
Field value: value=36.3 unit=°C
